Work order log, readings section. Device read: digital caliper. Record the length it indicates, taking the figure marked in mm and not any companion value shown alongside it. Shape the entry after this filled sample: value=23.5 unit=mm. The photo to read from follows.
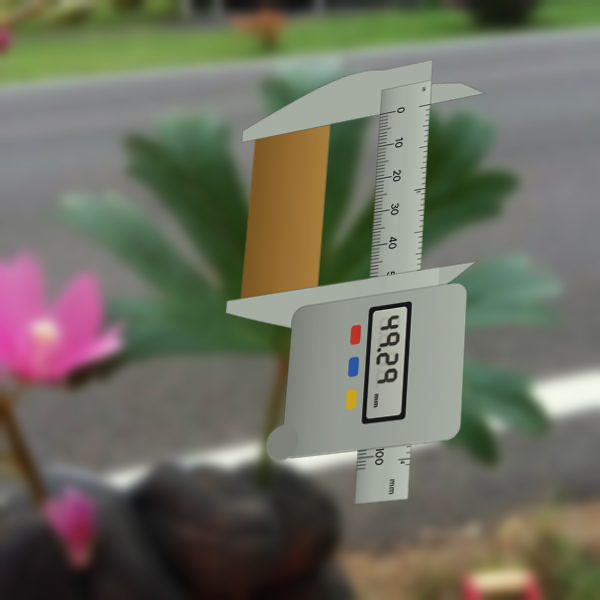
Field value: value=49.29 unit=mm
